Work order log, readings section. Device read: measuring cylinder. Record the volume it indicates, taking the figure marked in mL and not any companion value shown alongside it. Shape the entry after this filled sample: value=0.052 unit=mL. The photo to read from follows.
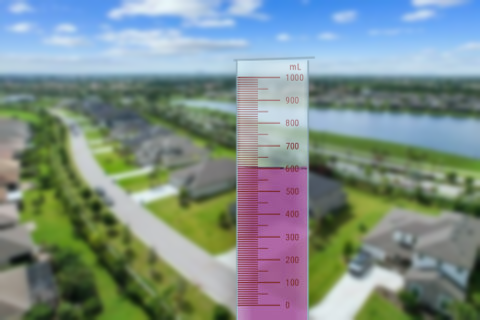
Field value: value=600 unit=mL
